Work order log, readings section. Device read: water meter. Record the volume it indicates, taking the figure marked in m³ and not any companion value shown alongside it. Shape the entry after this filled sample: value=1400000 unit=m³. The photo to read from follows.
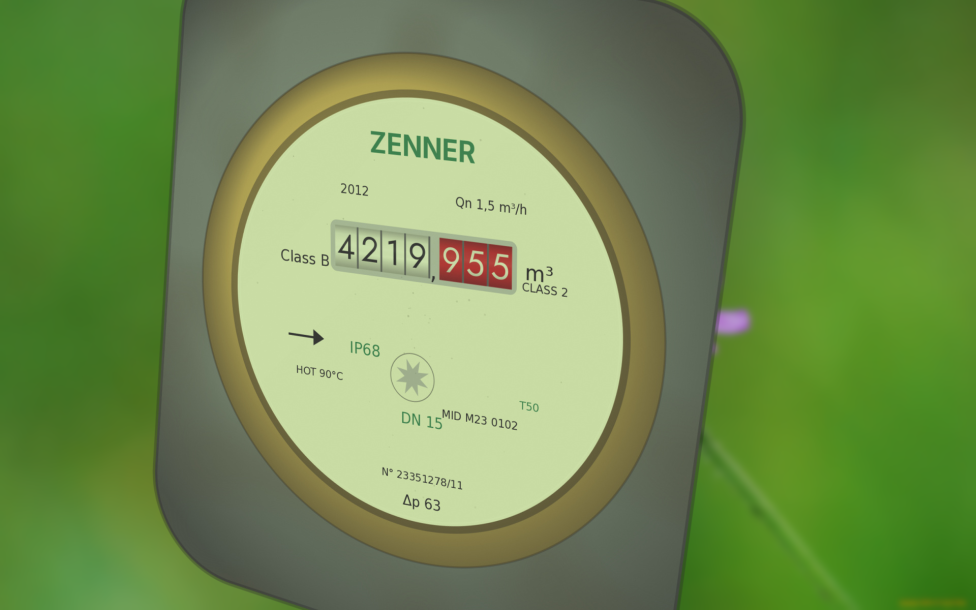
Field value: value=4219.955 unit=m³
